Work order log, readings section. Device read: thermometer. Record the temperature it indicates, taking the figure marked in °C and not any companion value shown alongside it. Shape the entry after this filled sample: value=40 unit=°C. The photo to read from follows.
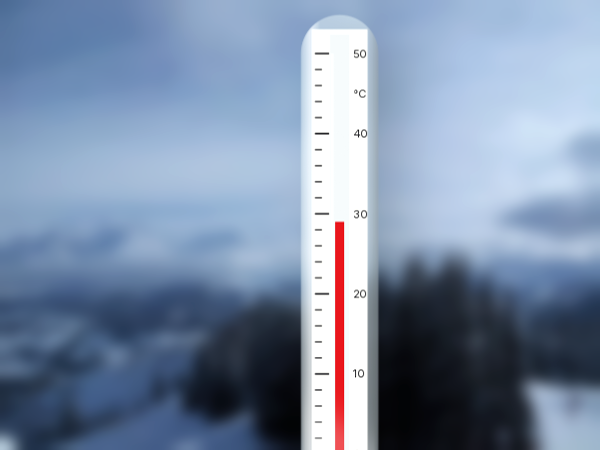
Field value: value=29 unit=°C
